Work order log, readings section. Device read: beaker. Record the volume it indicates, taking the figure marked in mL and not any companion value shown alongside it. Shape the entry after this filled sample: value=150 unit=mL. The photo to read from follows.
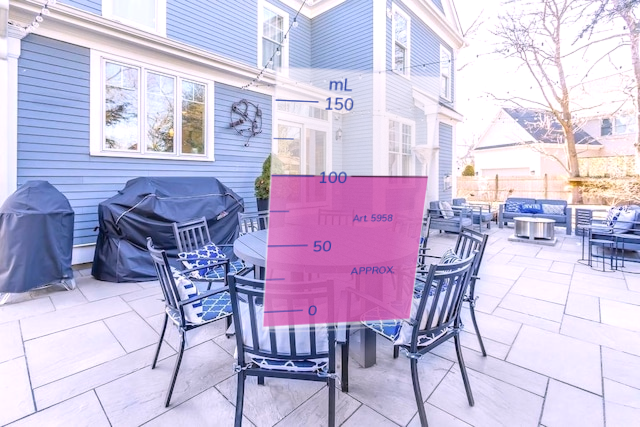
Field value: value=100 unit=mL
